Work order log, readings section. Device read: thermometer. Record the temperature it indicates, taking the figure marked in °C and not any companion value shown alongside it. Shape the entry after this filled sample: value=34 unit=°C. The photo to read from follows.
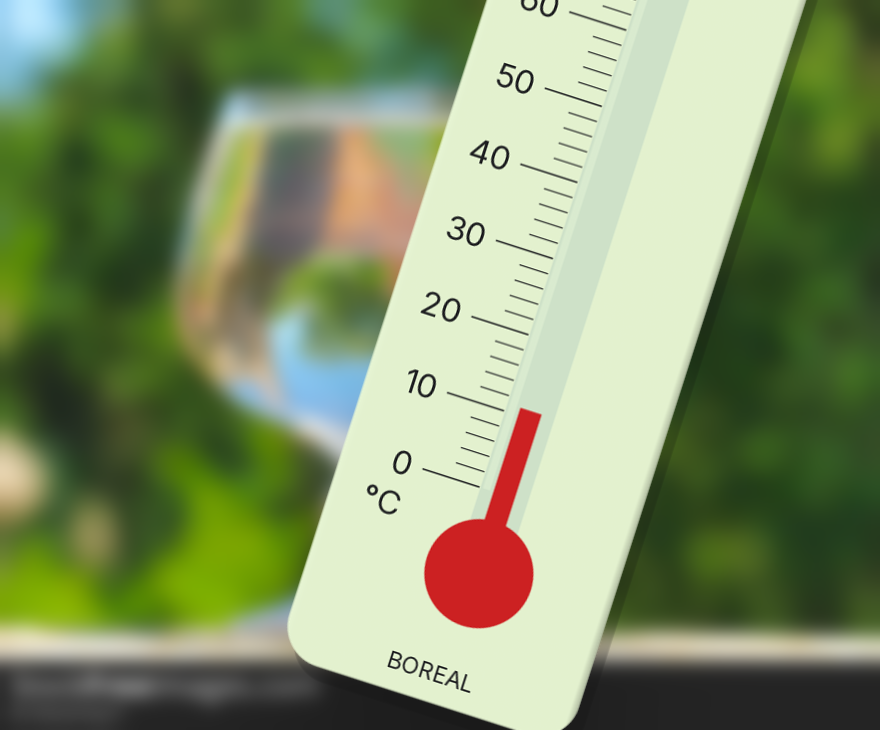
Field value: value=11 unit=°C
